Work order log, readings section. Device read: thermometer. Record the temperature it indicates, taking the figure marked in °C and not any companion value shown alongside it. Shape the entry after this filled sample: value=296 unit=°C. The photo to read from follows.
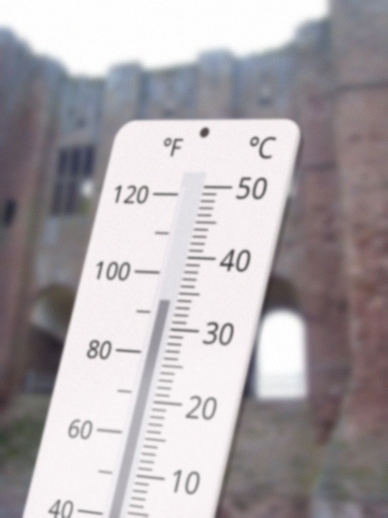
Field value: value=34 unit=°C
